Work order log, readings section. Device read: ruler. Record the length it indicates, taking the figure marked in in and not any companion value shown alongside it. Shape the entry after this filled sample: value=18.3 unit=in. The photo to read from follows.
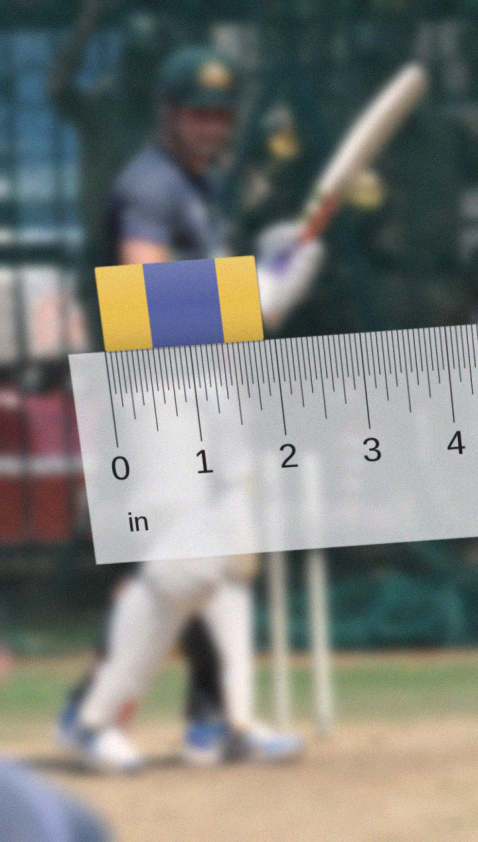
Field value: value=1.875 unit=in
